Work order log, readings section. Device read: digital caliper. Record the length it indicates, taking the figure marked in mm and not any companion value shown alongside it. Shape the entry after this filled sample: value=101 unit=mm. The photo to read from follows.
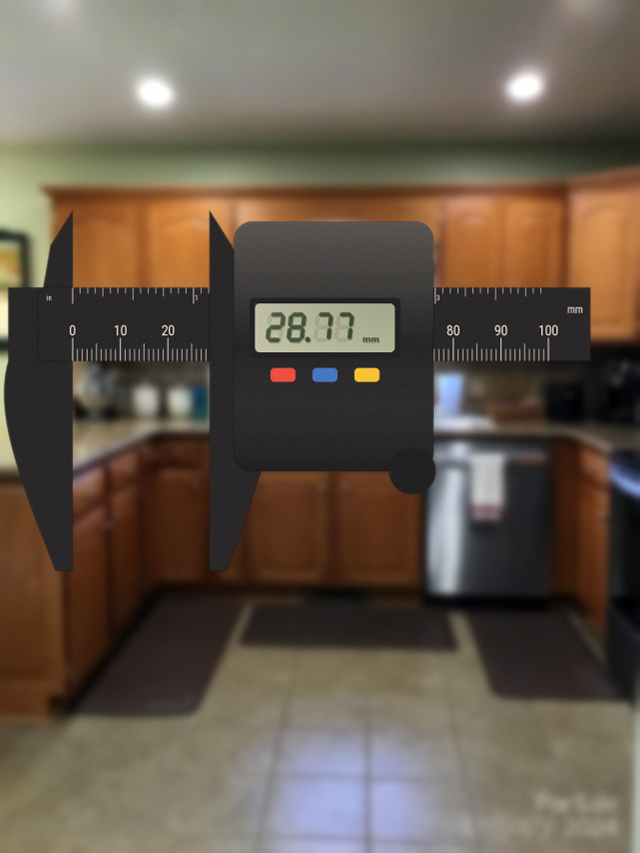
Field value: value=28.77 unit=mm
